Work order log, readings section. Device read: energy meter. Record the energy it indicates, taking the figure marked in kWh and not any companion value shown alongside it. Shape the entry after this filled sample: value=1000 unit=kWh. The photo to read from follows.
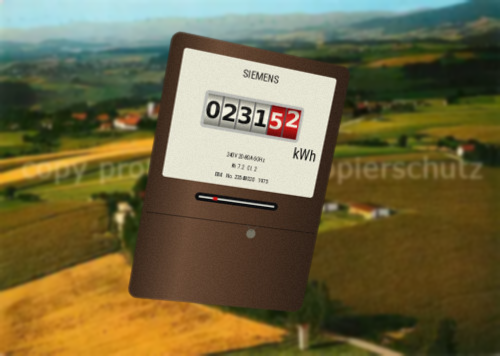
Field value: value=231.52 unit=kWh
